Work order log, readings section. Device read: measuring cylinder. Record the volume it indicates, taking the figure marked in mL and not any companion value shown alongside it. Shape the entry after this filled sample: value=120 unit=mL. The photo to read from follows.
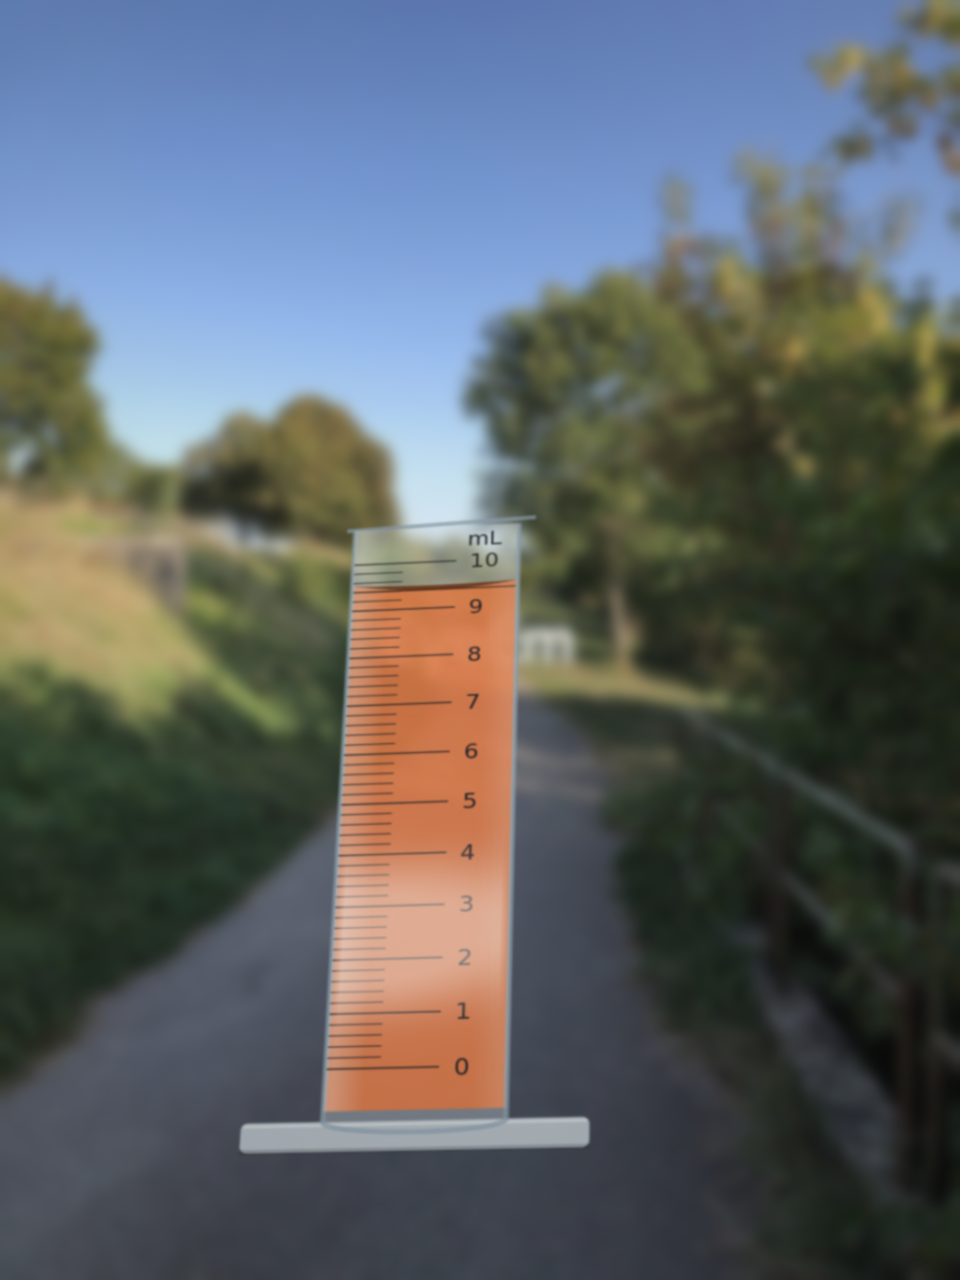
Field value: value=9.4 unit=mL
